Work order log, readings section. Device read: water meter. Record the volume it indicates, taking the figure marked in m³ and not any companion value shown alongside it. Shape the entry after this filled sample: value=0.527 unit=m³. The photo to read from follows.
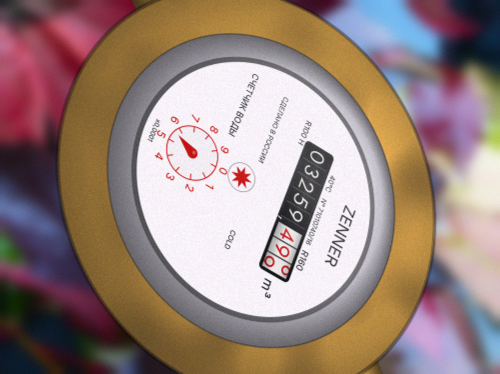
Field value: value=3259.4985 unit=m³
